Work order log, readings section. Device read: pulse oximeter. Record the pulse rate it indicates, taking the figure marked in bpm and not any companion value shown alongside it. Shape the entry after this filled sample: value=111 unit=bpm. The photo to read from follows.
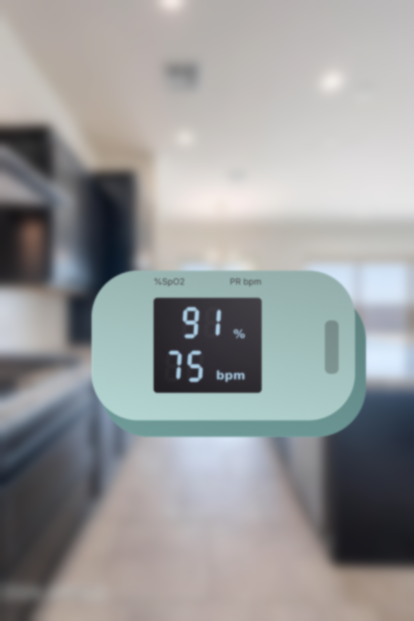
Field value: value=75 unit=bpm
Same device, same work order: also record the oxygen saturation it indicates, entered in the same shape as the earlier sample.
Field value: value=91 unit=%
